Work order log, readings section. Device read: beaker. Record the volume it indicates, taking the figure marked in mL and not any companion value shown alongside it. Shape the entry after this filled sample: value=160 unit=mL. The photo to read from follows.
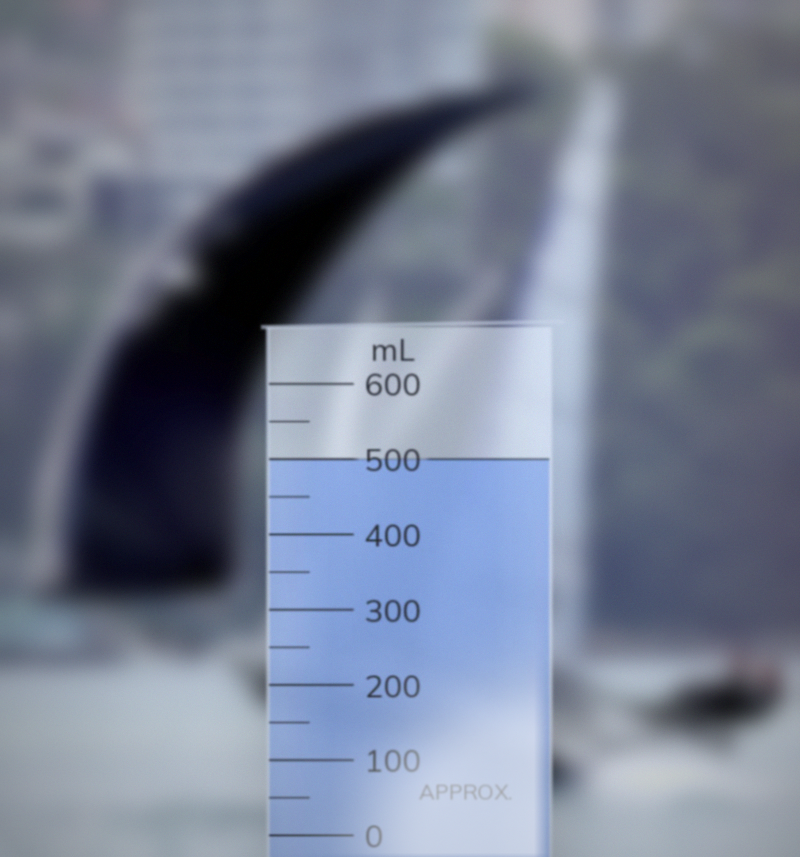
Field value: value=500 unit=mL
